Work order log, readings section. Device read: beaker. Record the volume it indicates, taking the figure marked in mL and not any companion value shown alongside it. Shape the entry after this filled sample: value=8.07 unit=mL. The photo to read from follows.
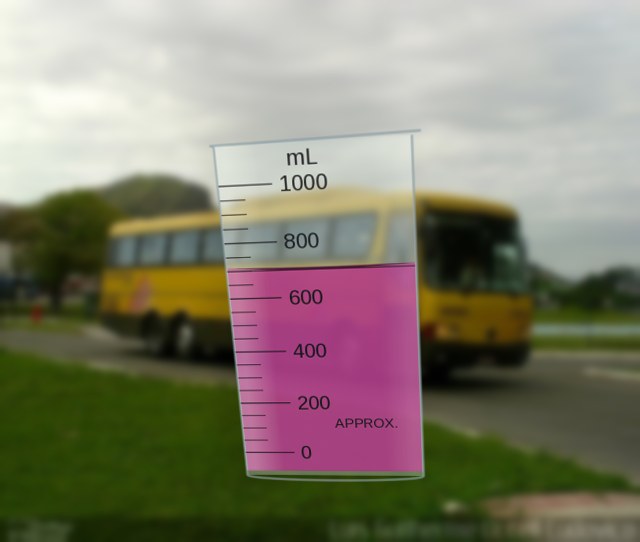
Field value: value=700 unit=mL
